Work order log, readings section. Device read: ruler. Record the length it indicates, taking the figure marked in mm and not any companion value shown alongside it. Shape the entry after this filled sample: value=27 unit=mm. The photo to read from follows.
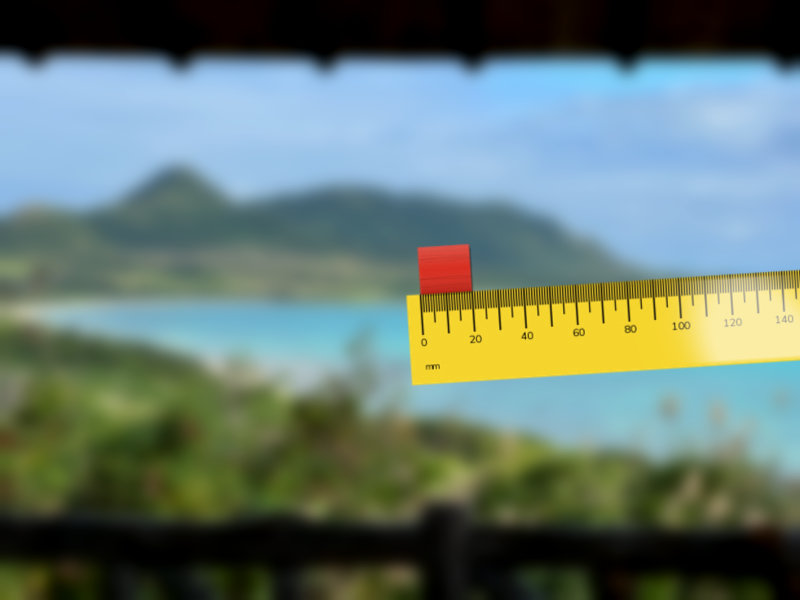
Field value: value=20 unit=mm
